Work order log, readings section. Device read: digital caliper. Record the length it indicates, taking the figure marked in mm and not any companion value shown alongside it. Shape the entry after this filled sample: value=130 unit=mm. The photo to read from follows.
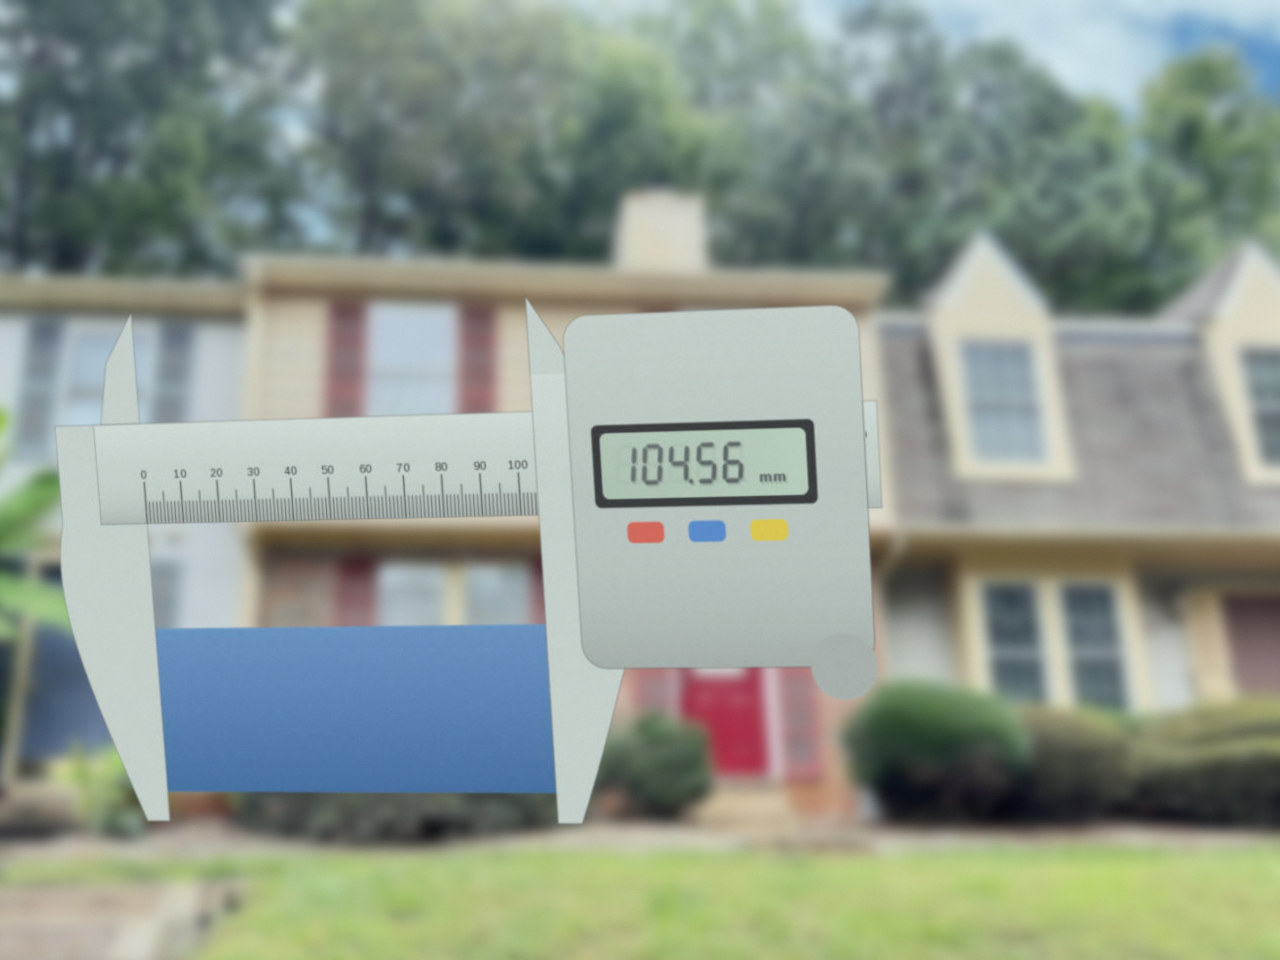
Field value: value=104.56 unit=mm
